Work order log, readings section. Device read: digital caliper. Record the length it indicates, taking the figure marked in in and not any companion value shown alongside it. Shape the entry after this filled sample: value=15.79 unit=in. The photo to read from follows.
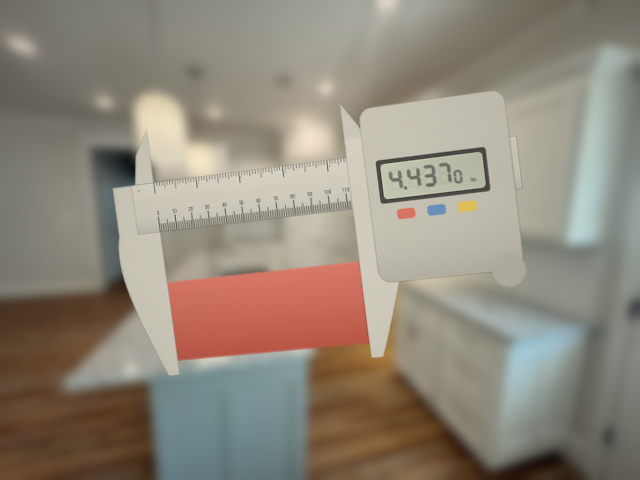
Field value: value=4.4370 unit=in
